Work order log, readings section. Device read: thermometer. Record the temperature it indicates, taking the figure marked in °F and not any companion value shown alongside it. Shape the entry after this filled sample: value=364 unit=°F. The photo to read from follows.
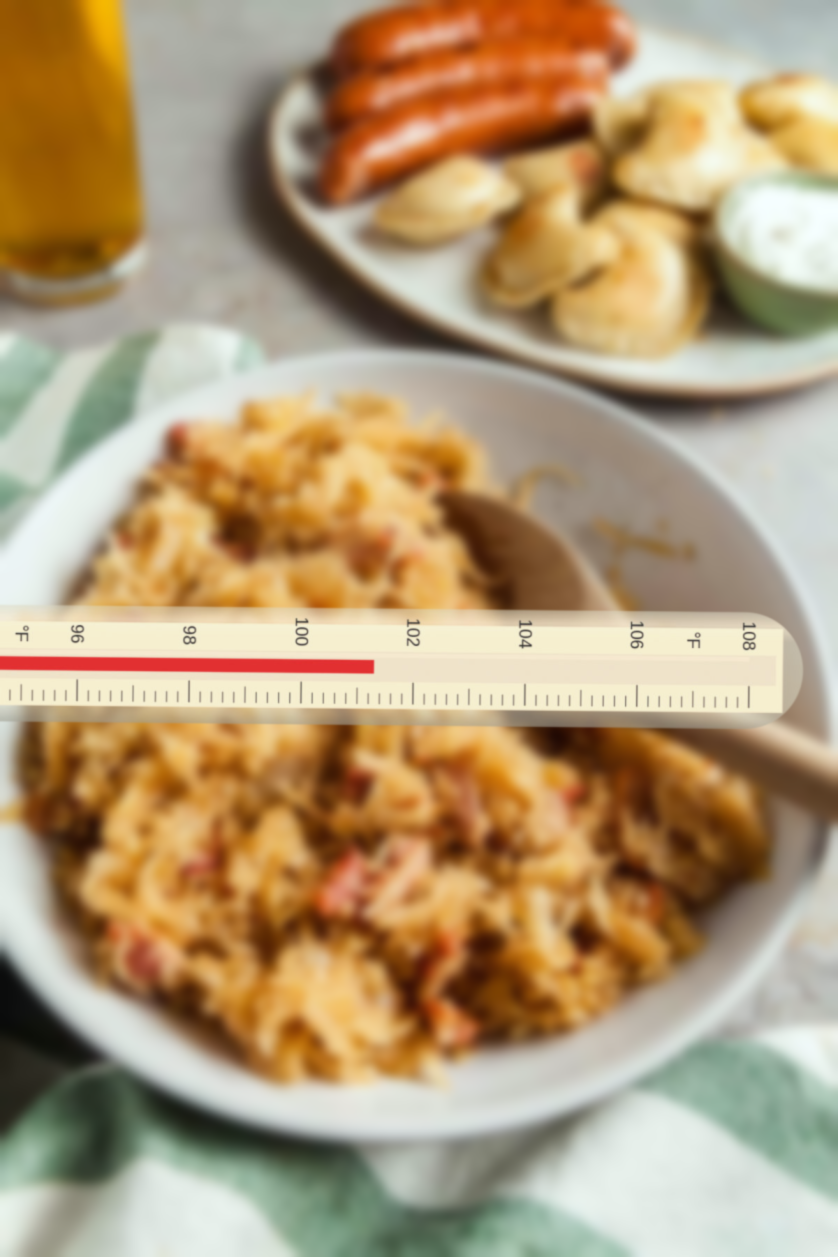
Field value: value=101.3 unit=°F
